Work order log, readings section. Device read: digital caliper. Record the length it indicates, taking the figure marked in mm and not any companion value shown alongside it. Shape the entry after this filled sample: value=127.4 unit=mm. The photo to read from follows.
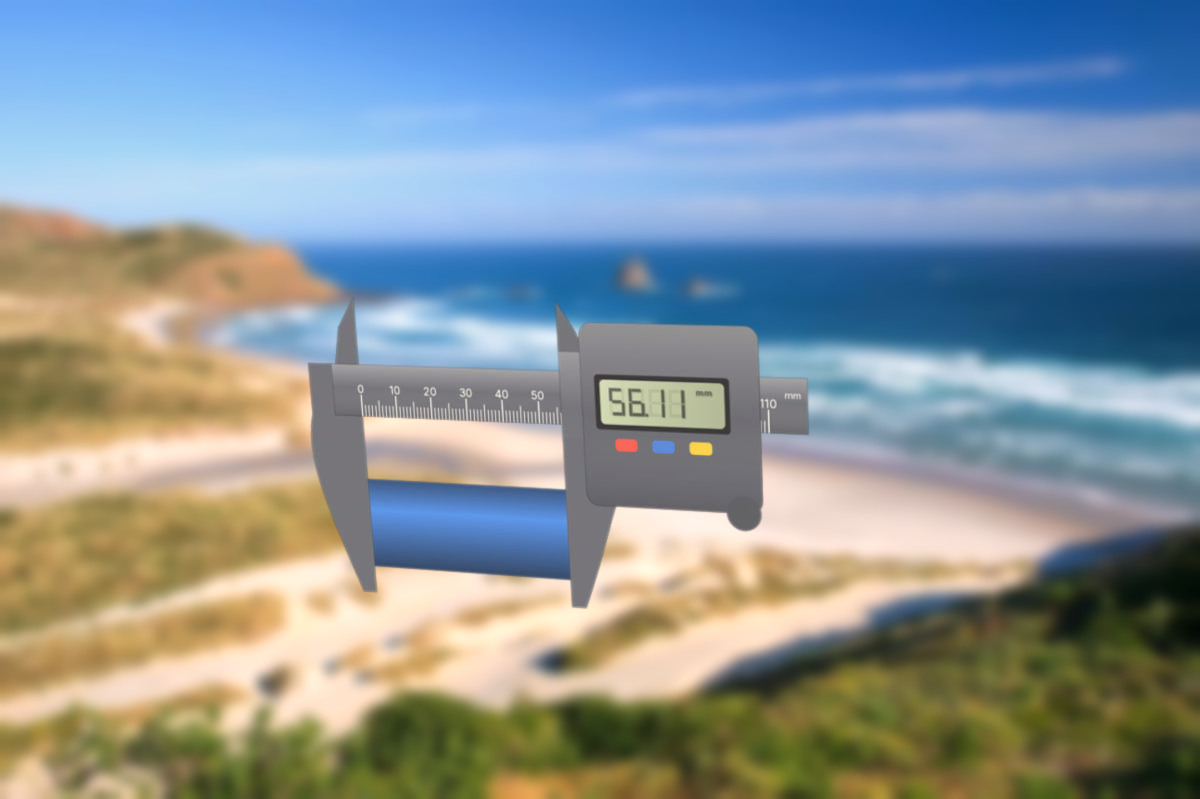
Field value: value=56.11 unit=mm
